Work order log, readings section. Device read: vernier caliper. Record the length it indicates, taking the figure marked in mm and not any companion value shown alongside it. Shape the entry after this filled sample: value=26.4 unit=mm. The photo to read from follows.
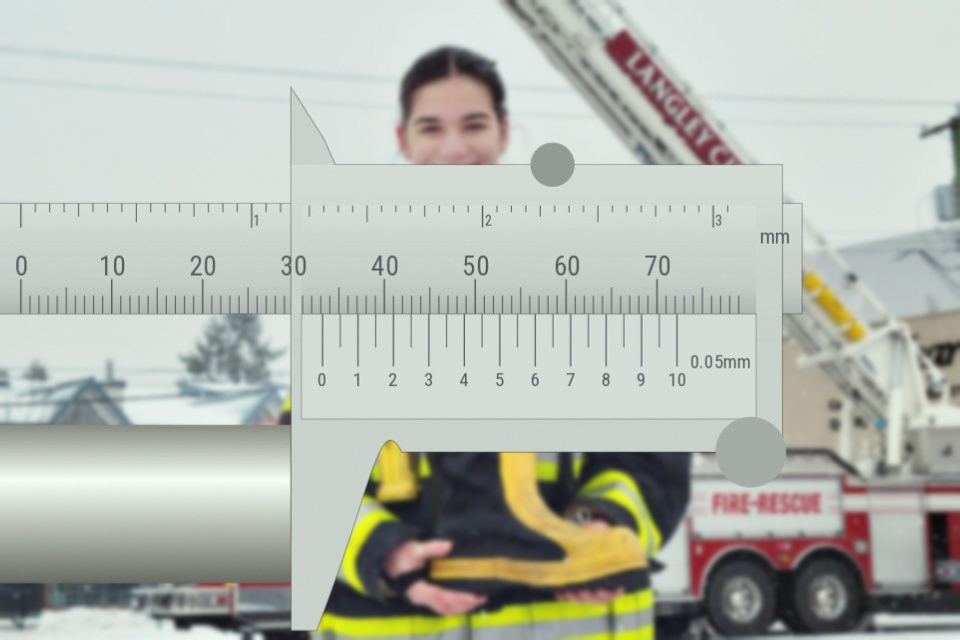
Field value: value=33.2 unit=mm
